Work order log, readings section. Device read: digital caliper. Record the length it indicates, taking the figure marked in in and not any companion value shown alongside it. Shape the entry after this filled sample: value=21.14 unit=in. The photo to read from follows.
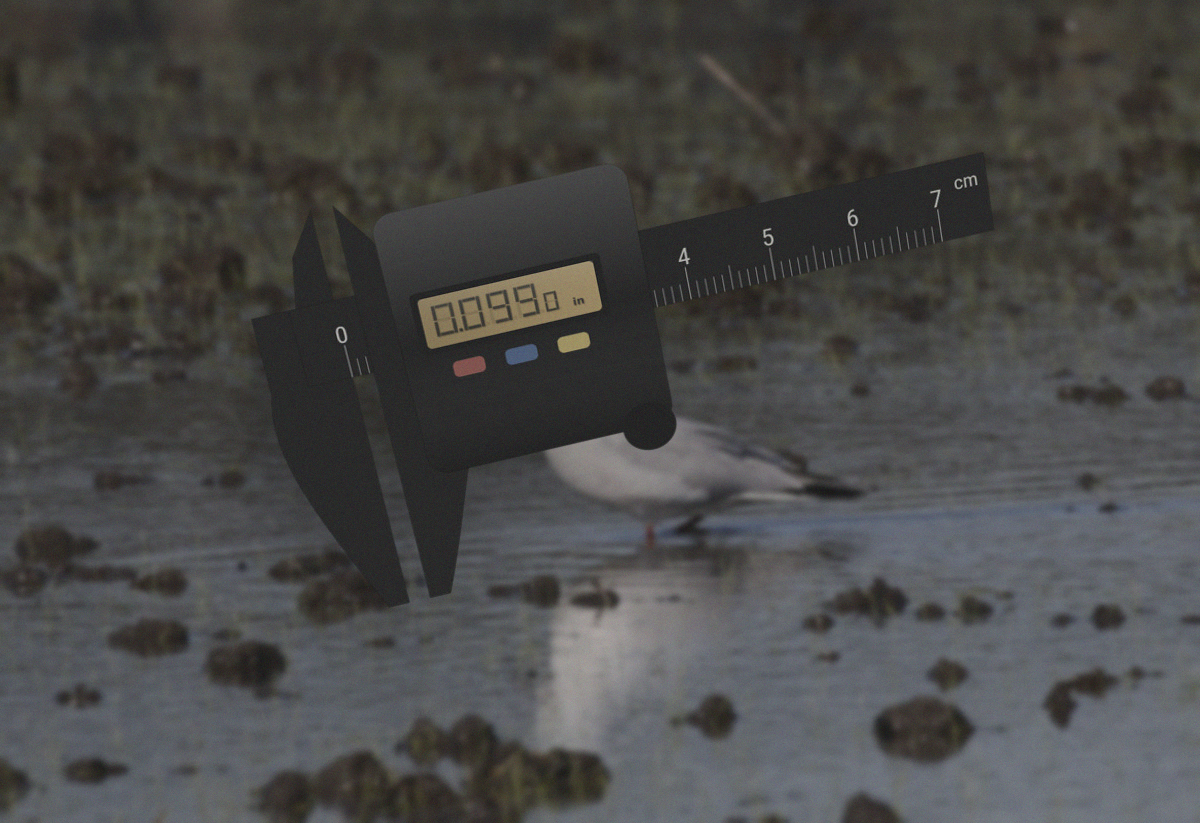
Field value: value=0.0990 unit=in
